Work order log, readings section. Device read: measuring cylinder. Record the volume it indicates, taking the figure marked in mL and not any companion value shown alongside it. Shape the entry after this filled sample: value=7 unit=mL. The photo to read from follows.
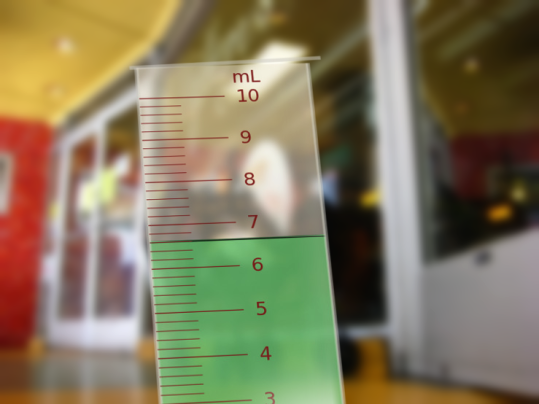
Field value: value=6.6 unit=mL
